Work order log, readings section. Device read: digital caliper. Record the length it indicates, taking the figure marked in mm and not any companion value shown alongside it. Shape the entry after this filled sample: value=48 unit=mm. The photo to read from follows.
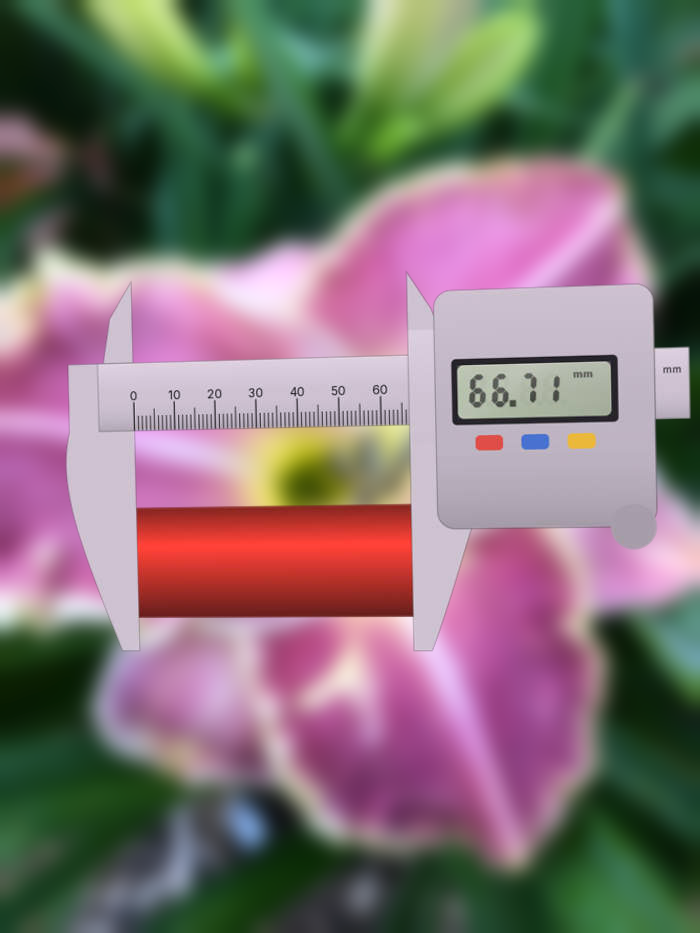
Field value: value=66.71 unit=mm
